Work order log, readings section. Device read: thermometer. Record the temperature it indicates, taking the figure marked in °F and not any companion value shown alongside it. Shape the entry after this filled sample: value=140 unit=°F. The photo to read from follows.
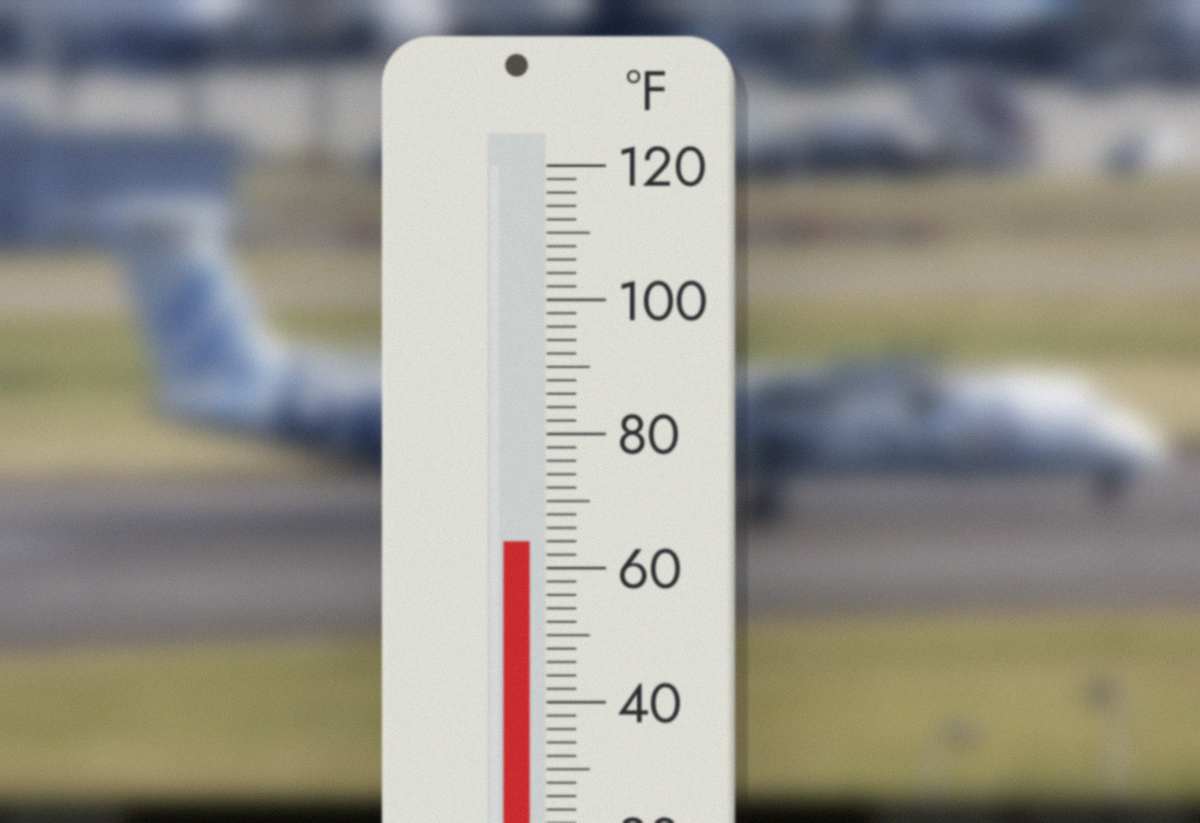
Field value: value=64 unit=°F
